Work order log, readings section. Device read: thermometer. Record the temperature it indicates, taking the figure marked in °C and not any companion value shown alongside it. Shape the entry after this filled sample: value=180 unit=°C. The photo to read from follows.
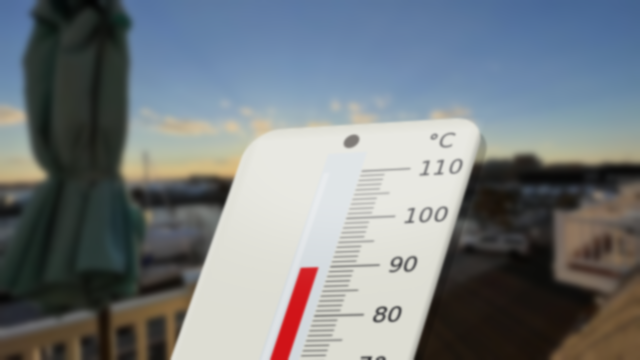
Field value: value=90 unit=°C
